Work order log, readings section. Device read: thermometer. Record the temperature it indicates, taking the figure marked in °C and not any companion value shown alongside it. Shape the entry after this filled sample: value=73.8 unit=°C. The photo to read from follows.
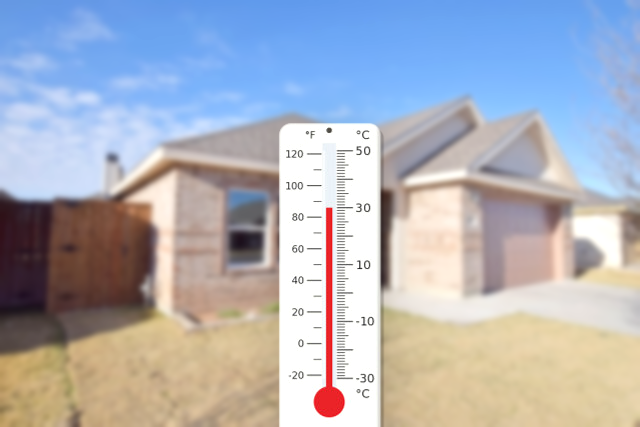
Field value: value=30 unit=°C
